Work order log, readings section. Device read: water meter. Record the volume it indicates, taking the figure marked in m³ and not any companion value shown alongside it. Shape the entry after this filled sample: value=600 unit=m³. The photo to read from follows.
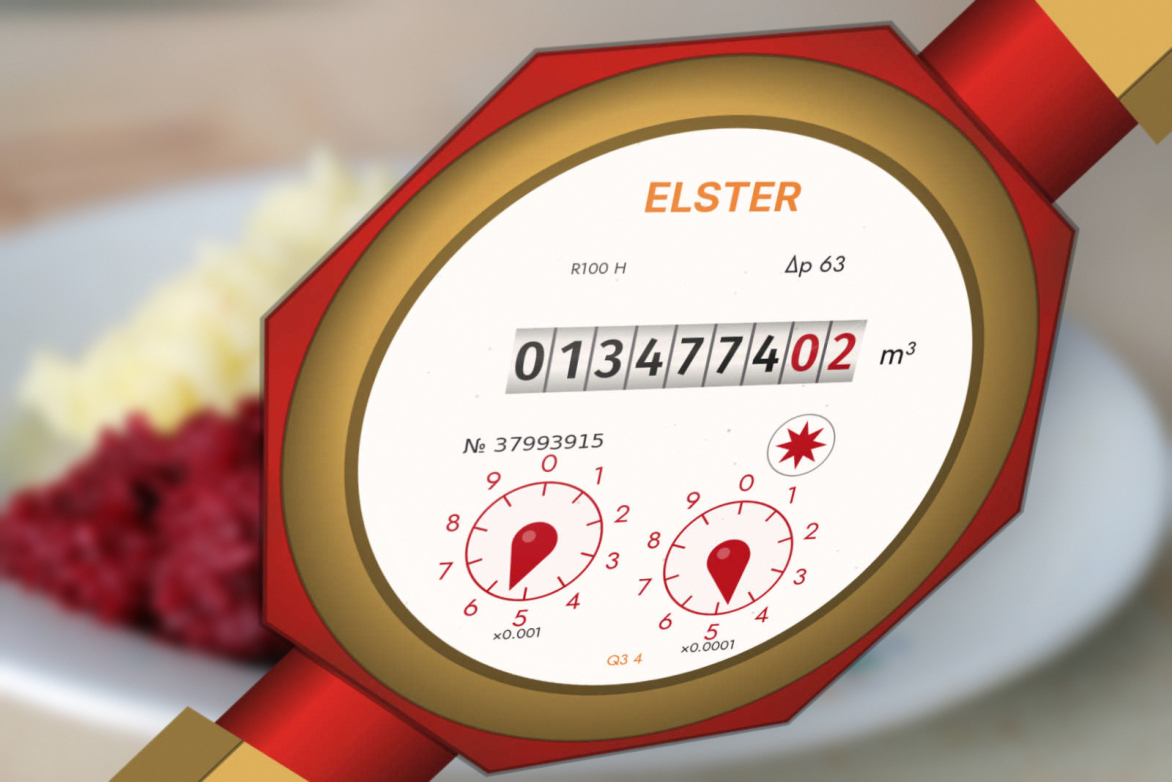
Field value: value=134774.0254 unit=m³
